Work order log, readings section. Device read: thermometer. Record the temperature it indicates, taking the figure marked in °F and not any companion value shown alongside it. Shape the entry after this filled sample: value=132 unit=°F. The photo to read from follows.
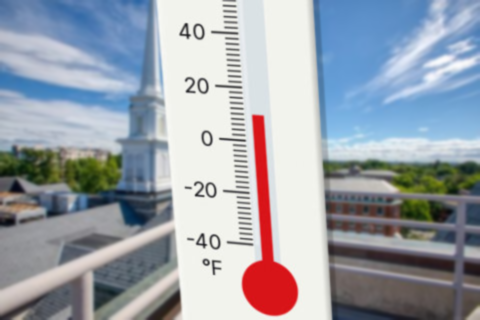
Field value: value=10 unit=°F
